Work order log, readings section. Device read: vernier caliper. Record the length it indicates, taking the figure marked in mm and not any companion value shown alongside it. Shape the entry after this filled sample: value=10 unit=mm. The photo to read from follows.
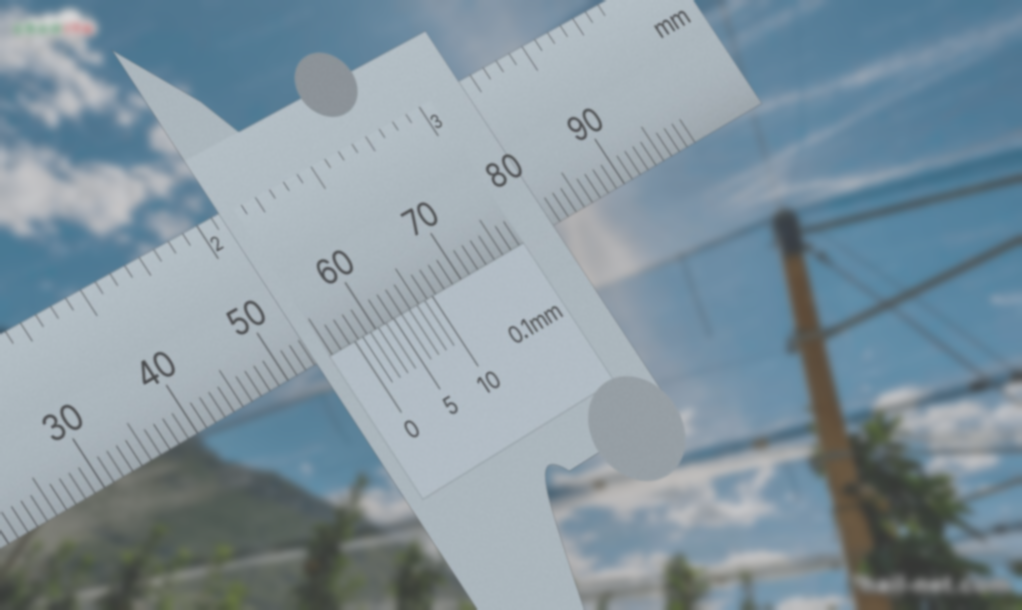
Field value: value=57.6 unit=mm
